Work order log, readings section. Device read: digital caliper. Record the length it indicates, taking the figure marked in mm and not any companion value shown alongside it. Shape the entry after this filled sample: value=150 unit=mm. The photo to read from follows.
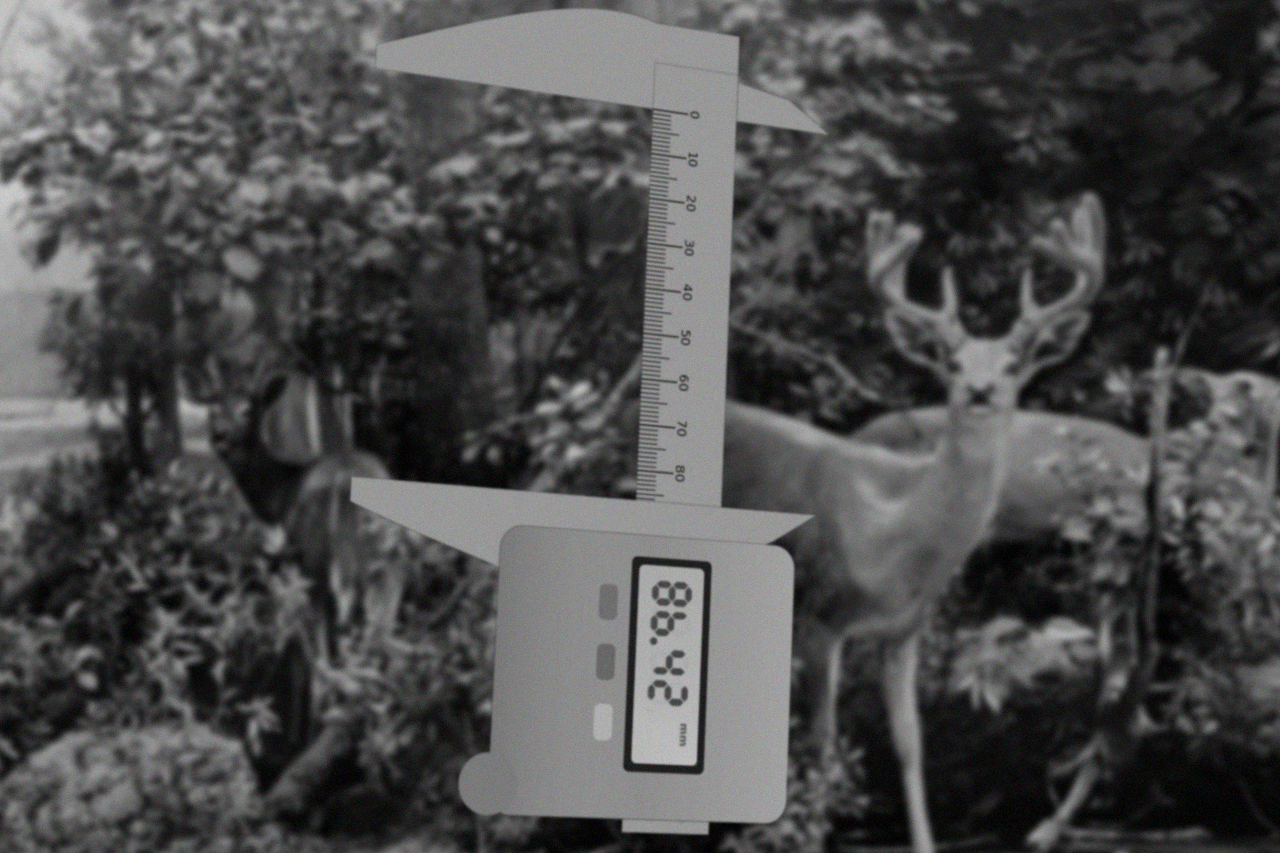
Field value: value=86.42 unit=mm
